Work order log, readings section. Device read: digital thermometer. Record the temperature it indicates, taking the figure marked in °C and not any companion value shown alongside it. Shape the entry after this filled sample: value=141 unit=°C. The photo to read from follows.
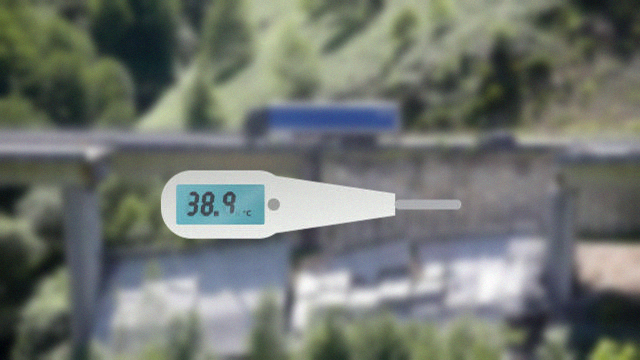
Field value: value=38.9 unit=°C
